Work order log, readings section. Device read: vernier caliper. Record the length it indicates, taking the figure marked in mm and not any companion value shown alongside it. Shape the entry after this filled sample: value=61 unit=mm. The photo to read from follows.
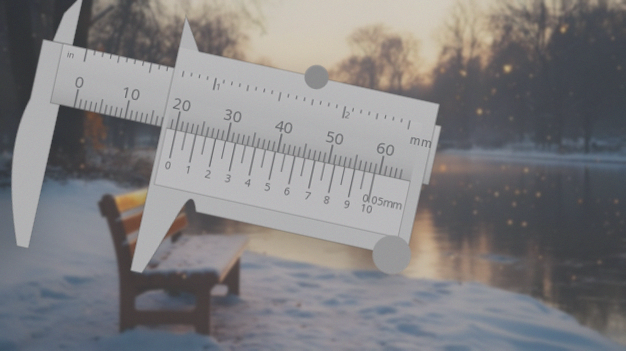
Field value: value=20.0 unit=mm
